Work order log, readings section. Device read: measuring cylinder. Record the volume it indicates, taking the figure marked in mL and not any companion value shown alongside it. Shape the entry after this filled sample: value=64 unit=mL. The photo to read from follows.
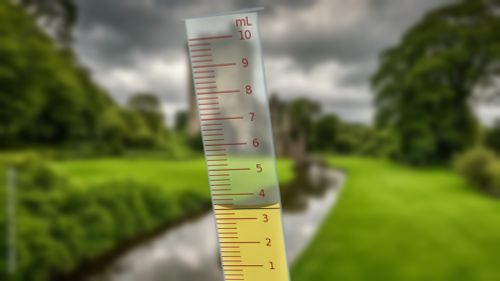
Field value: value=3.4 unit=mL
